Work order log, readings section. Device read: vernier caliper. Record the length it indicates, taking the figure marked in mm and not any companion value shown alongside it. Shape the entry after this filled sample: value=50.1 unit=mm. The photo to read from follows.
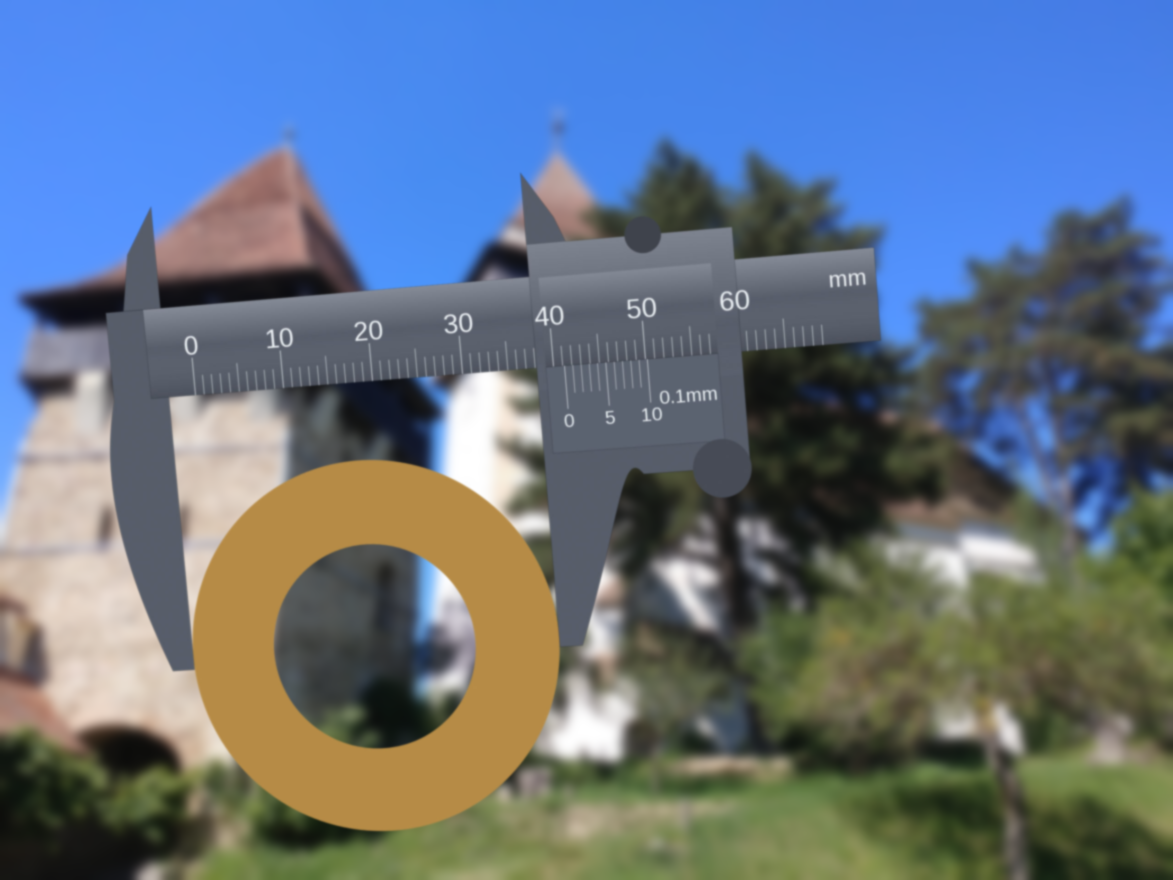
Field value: value=41.2 unit=mm
